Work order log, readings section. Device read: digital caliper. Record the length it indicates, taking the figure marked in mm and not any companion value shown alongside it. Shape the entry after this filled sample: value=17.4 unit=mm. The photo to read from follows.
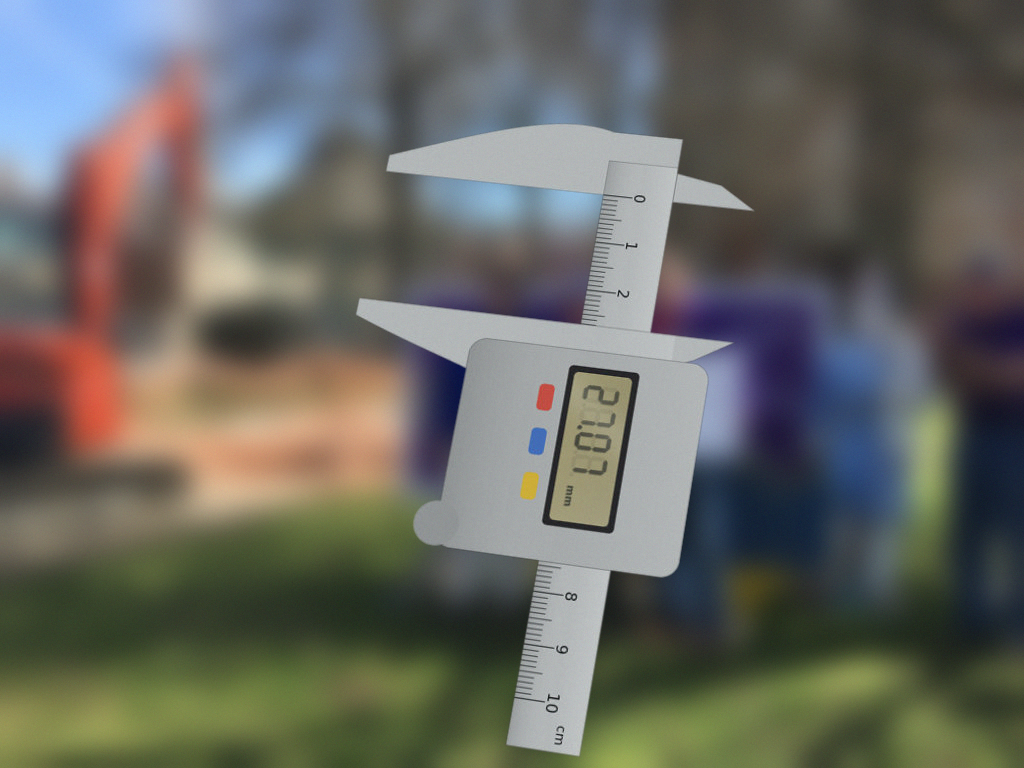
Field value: value=27.07 unit=mm
